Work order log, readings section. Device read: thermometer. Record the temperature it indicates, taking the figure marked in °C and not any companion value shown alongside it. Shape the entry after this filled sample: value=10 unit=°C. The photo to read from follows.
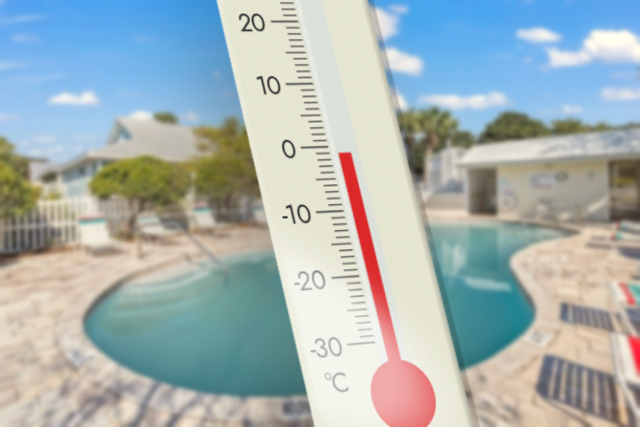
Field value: value=-1 unit=°C
